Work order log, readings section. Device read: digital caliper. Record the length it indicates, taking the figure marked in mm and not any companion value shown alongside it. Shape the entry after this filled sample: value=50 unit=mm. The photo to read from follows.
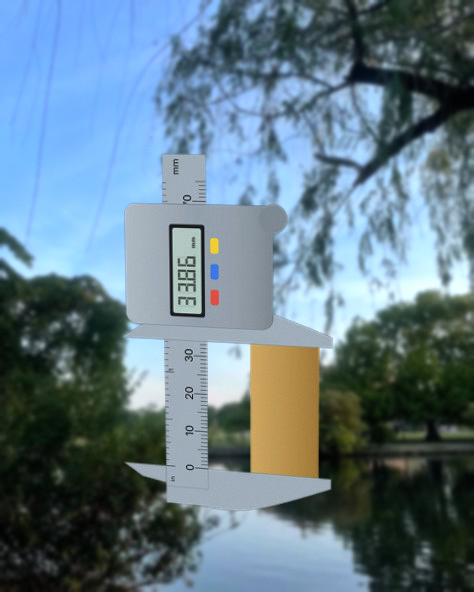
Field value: value=33.86 unit=mm
